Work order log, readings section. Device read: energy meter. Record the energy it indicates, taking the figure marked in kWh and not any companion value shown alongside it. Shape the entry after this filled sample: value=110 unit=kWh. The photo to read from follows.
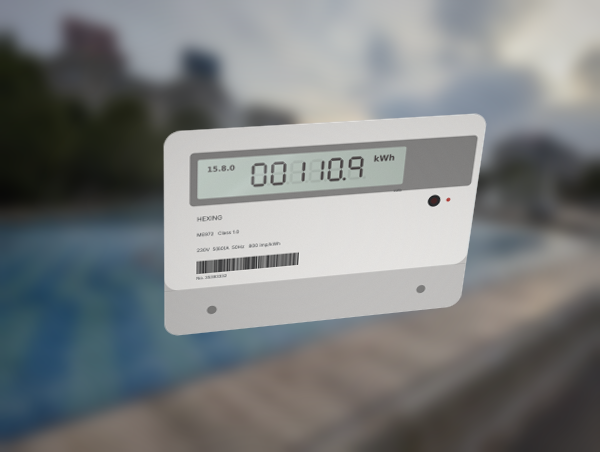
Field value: value=110.9 unit=kWh
